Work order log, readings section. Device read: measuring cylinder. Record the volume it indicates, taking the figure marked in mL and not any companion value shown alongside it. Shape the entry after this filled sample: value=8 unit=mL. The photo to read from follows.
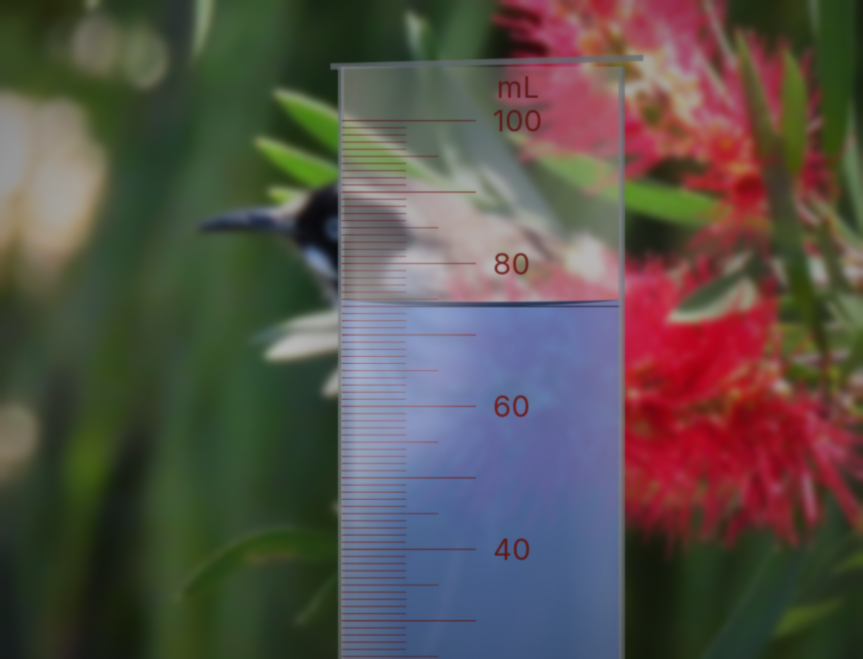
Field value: value=74 unit=mL
